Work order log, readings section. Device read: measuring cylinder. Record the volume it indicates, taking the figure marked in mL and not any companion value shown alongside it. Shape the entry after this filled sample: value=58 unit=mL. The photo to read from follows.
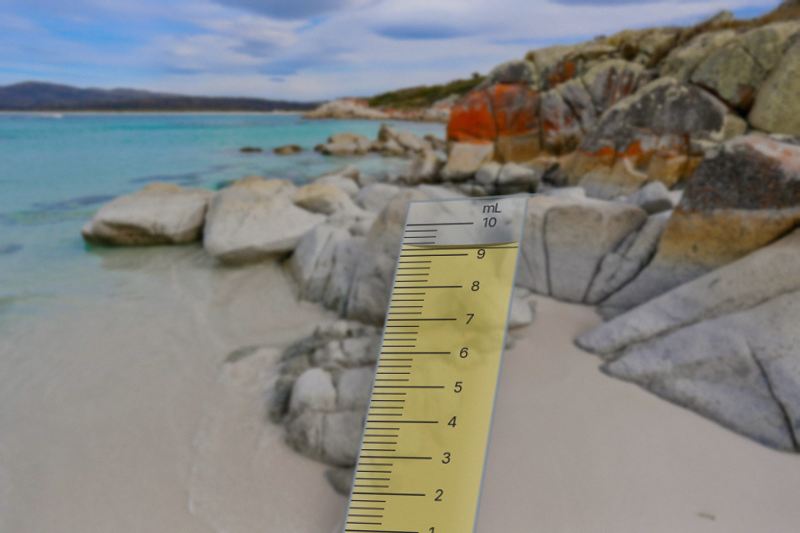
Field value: value=9.2 unit=mL
